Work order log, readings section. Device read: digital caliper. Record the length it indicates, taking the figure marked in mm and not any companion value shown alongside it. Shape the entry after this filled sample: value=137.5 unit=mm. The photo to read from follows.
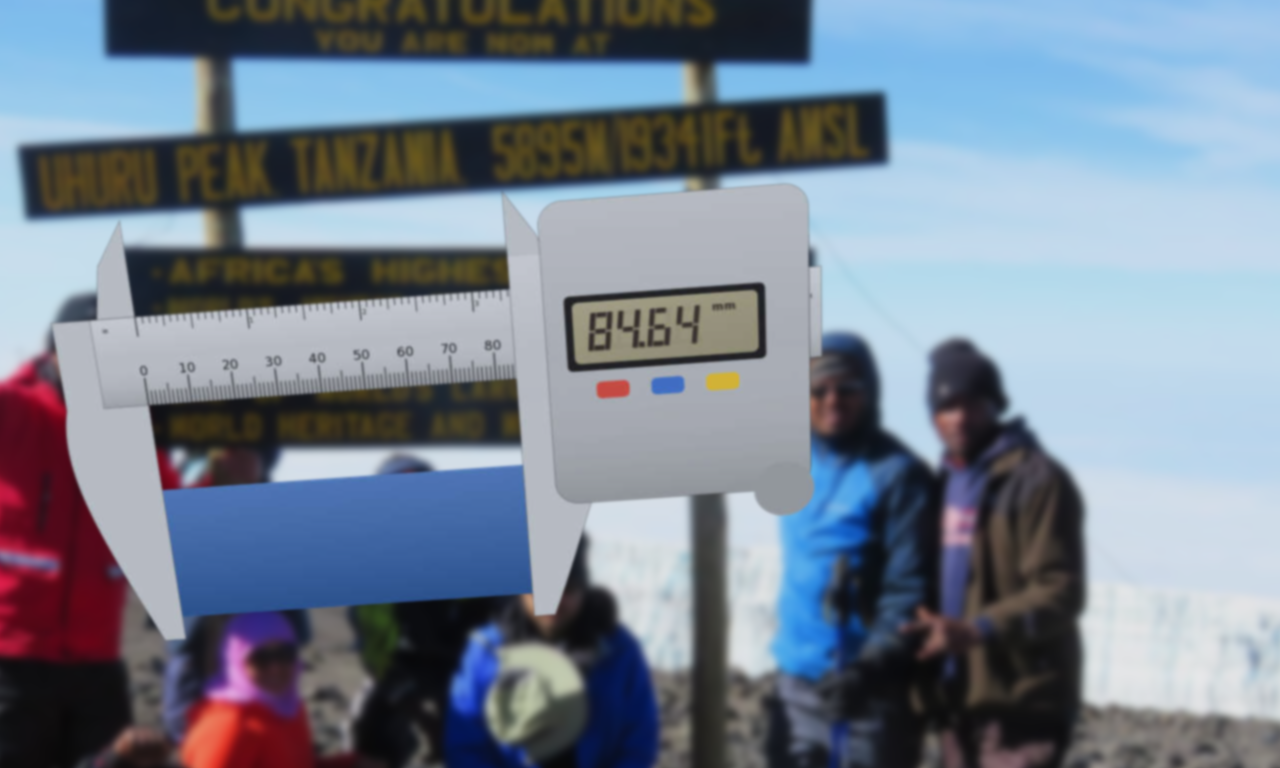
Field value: value=84.64 unit=mm
